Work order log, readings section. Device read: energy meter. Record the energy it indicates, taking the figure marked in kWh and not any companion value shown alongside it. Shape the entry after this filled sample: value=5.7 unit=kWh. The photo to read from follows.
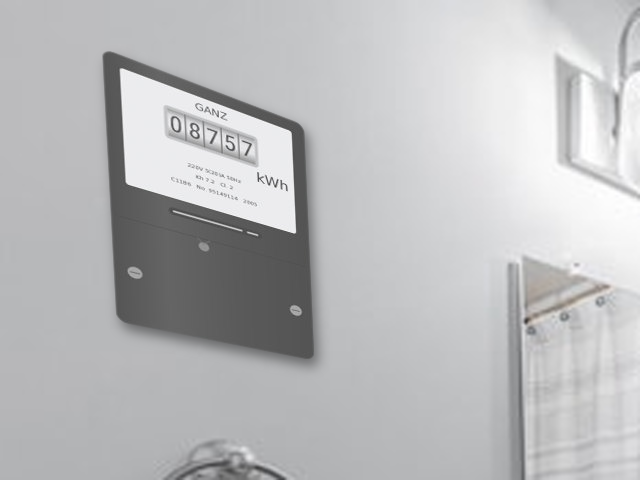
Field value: value=8757 unit=kWh
